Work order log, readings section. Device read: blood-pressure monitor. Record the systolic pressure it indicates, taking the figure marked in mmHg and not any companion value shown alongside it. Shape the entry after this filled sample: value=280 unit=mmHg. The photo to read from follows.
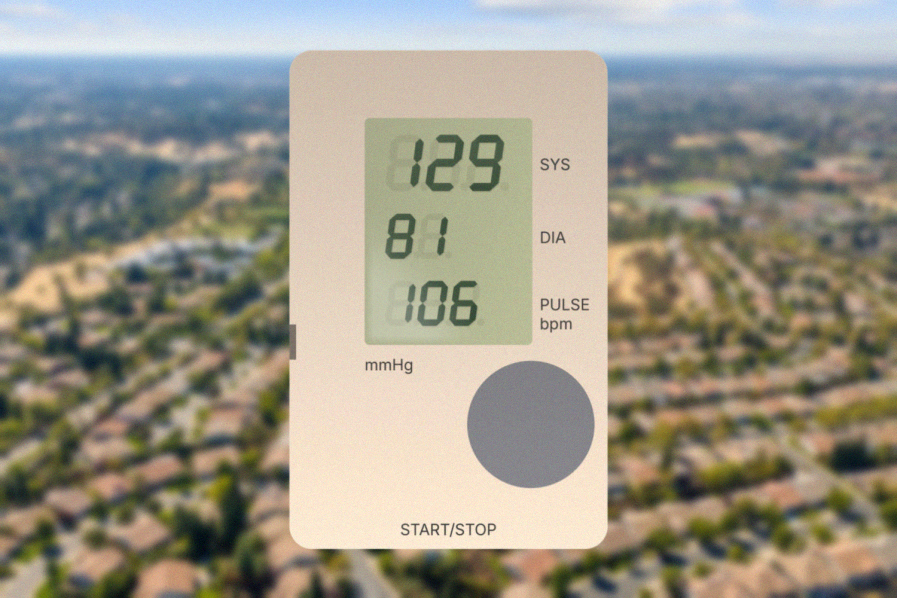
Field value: value=129 unit=mmHg
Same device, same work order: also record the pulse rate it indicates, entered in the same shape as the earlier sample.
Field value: value=106 unit=bpm
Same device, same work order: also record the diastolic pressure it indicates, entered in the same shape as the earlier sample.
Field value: value=81 unit=mmHg
